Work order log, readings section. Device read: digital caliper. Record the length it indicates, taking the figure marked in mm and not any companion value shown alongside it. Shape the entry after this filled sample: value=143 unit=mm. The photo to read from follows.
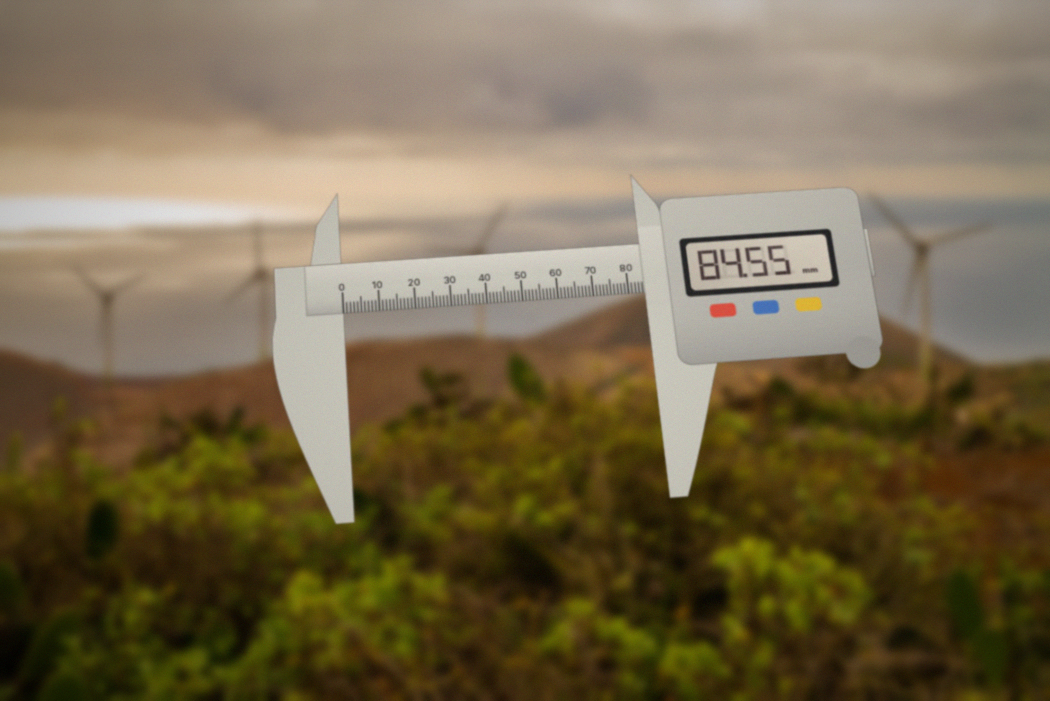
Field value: value=84.55 unit=mm
